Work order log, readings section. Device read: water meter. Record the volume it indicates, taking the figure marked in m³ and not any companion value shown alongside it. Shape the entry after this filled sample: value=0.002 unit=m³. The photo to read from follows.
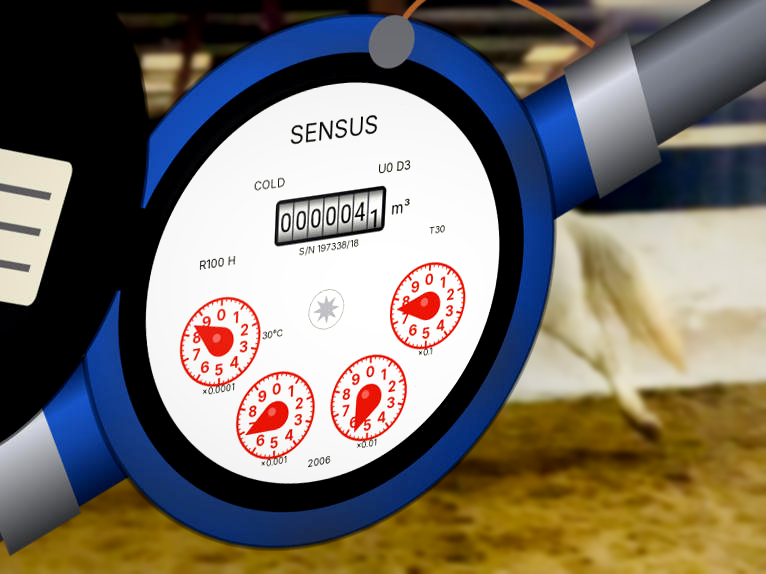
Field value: value=40.7568 unit=m³
